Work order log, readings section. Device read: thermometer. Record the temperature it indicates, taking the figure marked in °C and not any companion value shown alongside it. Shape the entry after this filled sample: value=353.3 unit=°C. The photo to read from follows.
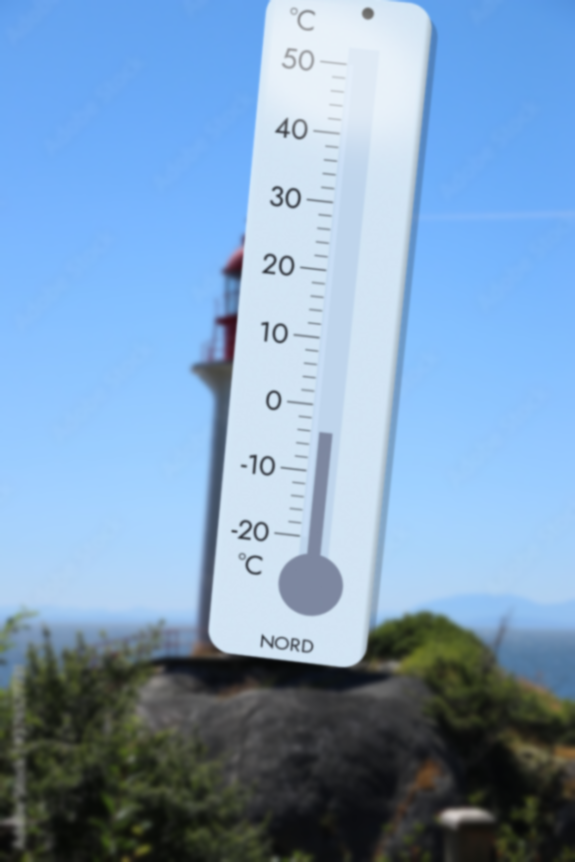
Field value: value=-4 unit=°C
